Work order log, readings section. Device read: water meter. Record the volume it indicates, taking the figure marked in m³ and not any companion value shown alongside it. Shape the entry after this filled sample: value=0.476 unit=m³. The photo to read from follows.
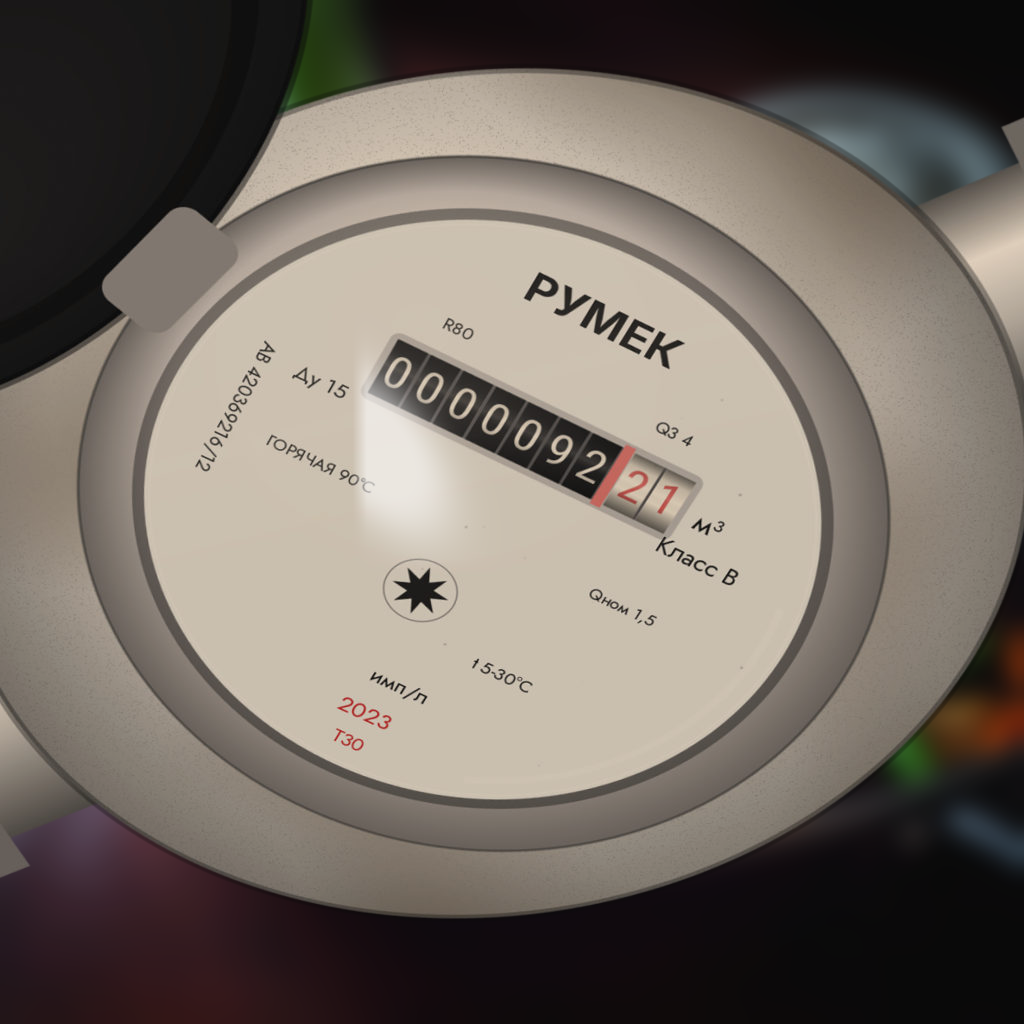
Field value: value=92.21 unit=m³
